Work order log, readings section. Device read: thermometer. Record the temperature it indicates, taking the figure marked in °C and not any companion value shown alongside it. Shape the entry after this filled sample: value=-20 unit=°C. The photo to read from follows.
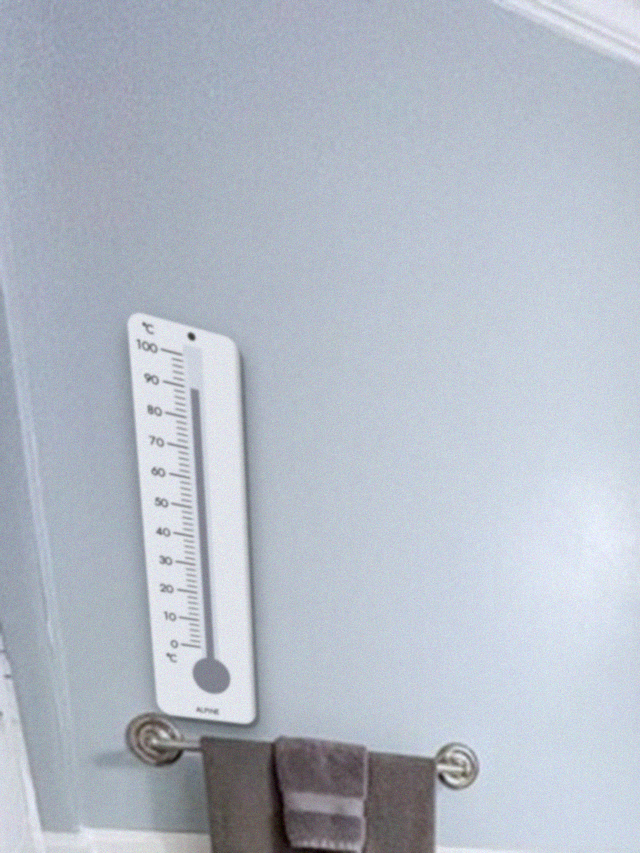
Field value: value=90 unit=°C
